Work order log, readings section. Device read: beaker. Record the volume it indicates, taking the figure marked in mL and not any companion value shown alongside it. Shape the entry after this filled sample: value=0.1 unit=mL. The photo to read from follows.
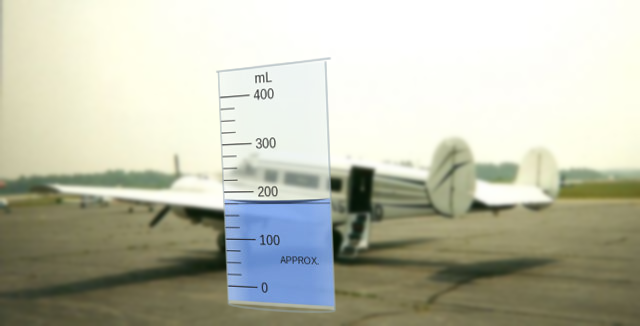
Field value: value=175 unit=mL
